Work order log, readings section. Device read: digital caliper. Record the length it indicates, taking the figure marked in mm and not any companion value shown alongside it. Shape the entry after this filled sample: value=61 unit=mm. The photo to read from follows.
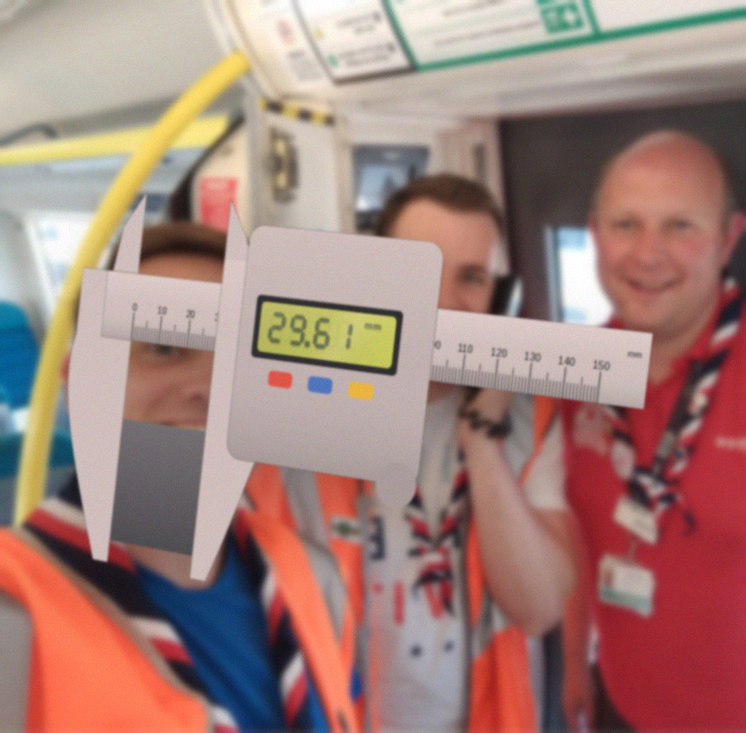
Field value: value=29.61 unit=mm
